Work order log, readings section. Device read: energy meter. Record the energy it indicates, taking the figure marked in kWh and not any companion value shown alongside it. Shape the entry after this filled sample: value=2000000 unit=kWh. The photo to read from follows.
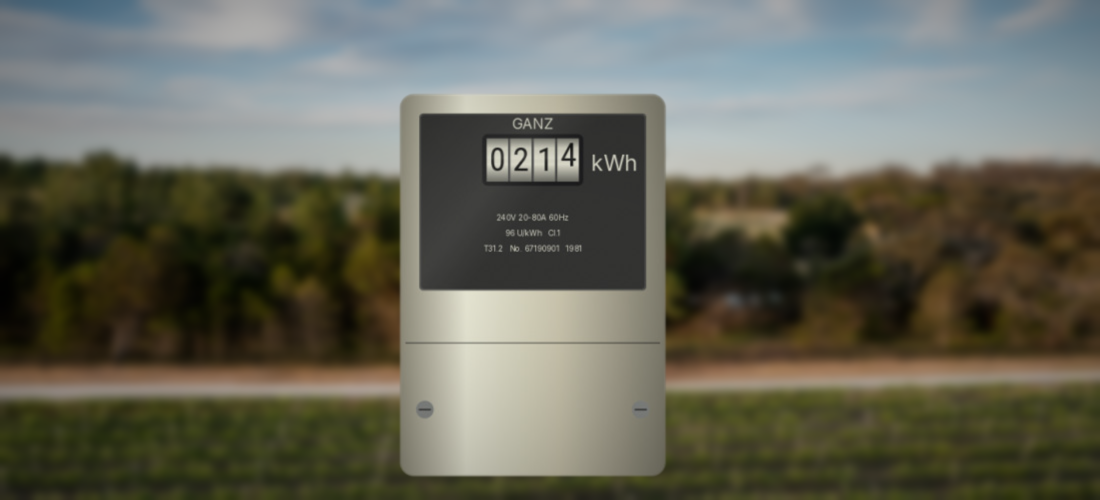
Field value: value=214 unit=kWh
